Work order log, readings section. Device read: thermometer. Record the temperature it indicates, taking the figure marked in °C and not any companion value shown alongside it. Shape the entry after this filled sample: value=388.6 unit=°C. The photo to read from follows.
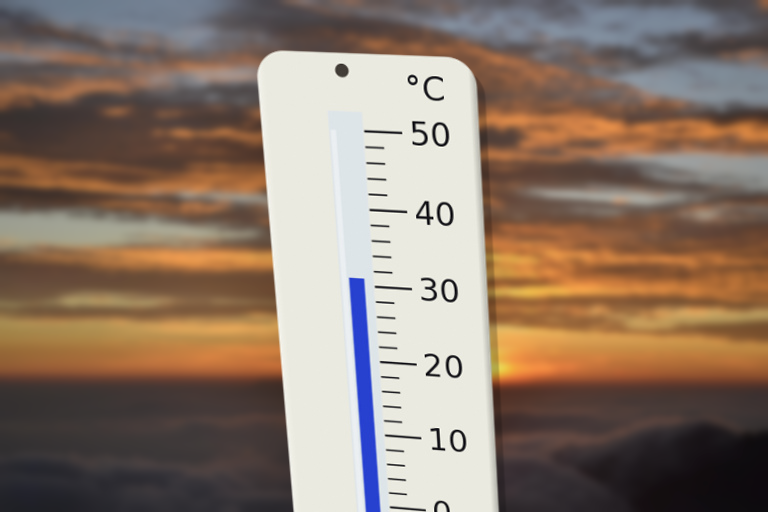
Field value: value=31 unit=°C
